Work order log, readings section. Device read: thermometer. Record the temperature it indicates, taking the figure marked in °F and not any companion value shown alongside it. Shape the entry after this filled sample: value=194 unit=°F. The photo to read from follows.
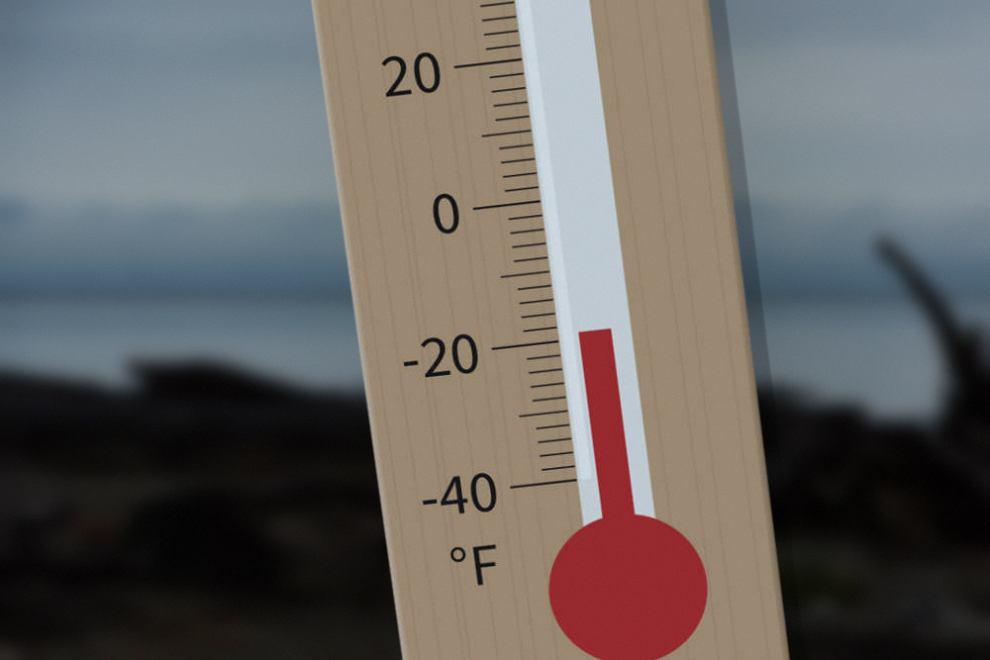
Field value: value=-19 unit=°F
